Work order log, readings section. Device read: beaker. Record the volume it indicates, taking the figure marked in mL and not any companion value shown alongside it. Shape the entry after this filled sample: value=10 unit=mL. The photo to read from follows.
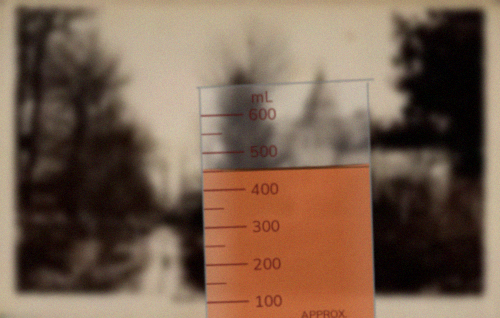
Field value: value=450 unit=mL
